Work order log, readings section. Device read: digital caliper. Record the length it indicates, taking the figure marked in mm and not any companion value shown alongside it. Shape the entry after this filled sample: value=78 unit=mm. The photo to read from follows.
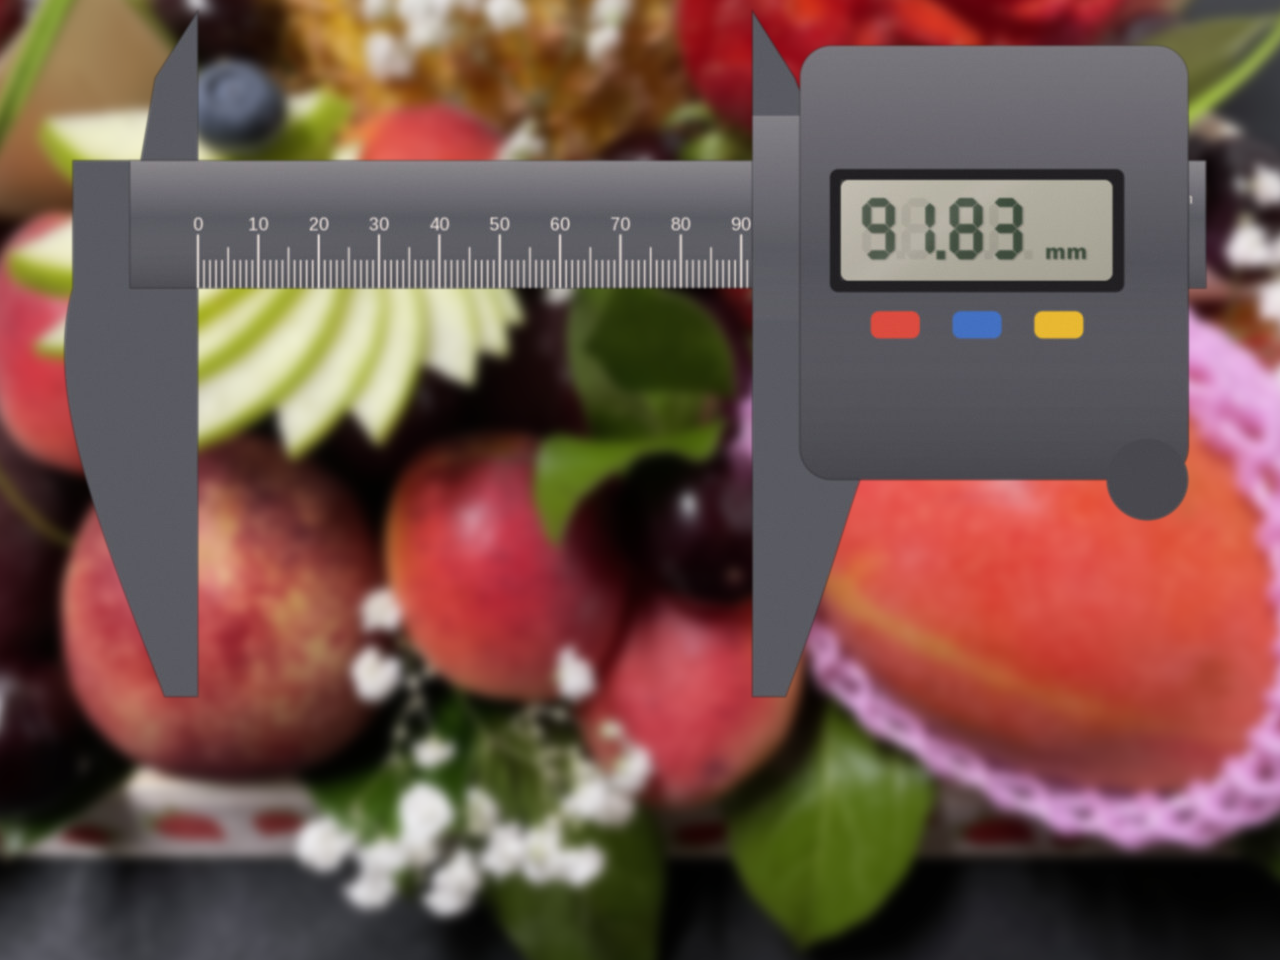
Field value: value=91.83 unit=mm
